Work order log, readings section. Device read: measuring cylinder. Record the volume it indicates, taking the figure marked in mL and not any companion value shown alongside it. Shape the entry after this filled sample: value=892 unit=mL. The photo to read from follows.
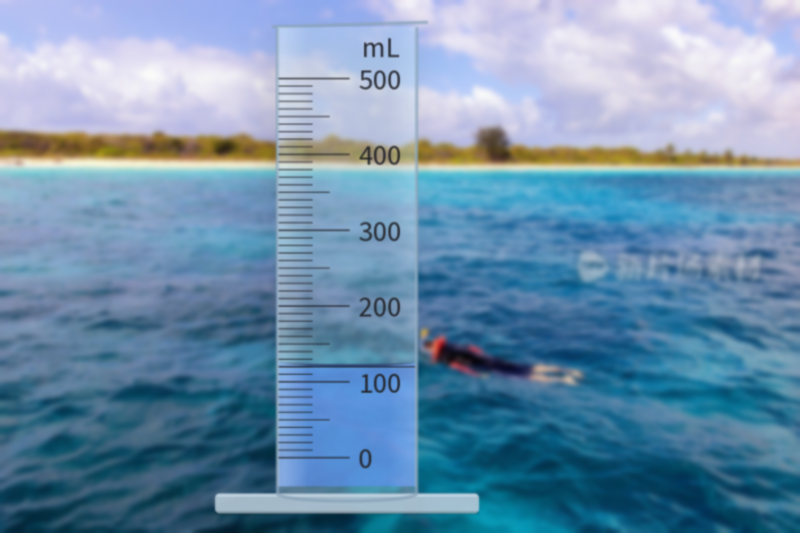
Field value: value=120 unit=mL
